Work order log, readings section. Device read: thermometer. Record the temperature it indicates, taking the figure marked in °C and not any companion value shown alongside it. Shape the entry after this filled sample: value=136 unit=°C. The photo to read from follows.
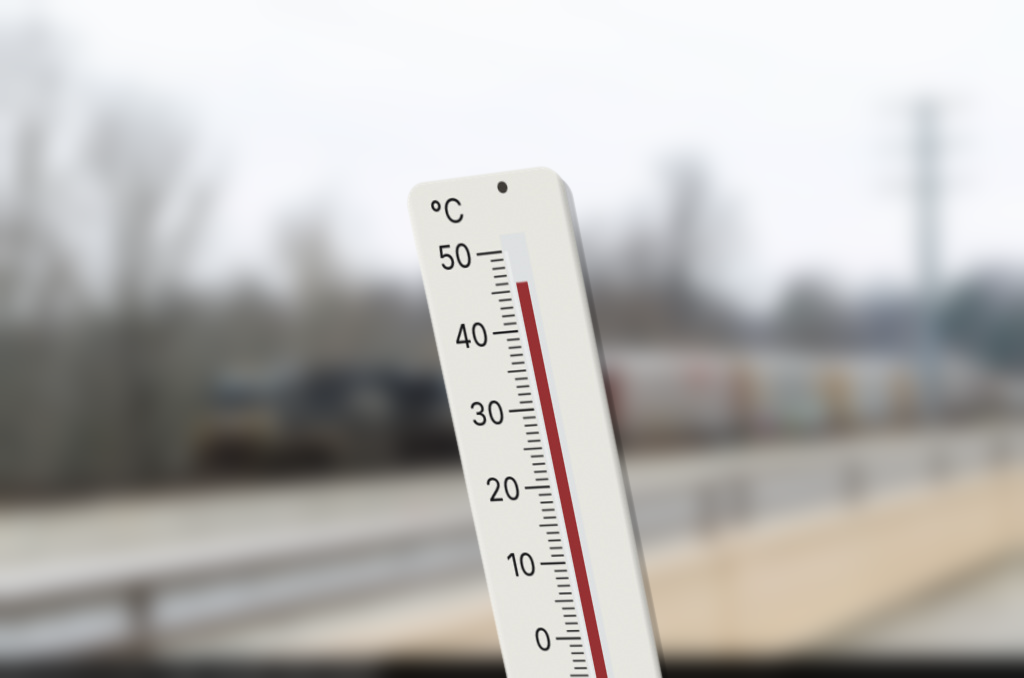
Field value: value=46 unit=°C
